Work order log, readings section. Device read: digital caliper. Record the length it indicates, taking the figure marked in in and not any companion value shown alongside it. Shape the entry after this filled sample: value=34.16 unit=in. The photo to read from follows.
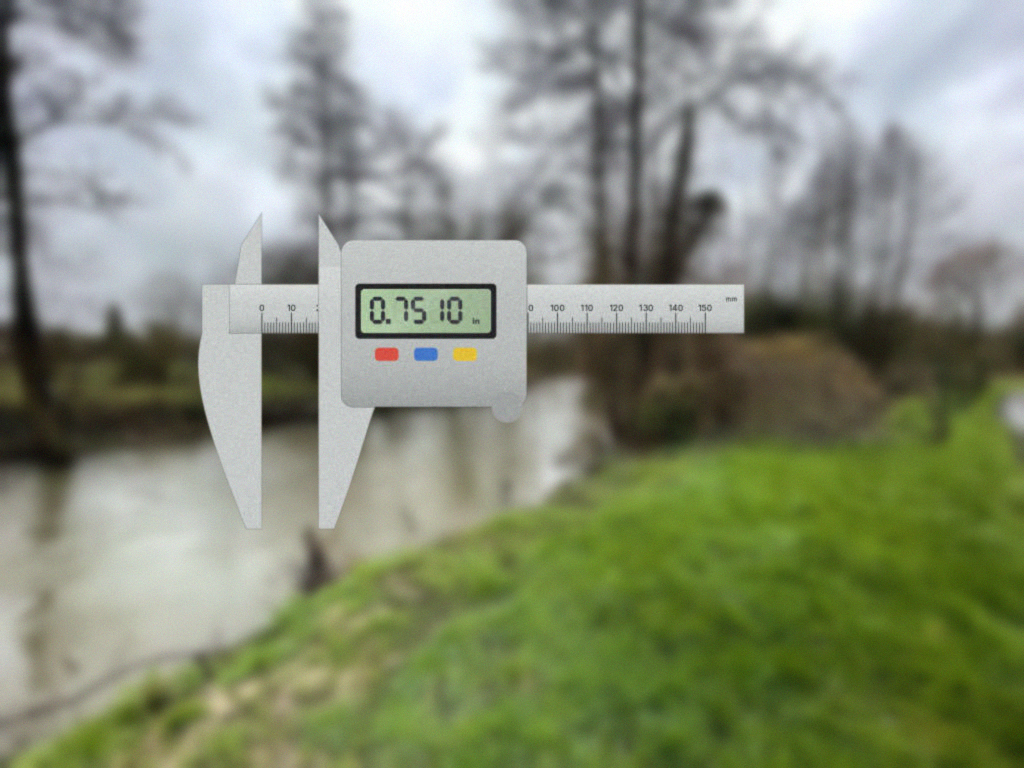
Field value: value=0.7510 unit=in
